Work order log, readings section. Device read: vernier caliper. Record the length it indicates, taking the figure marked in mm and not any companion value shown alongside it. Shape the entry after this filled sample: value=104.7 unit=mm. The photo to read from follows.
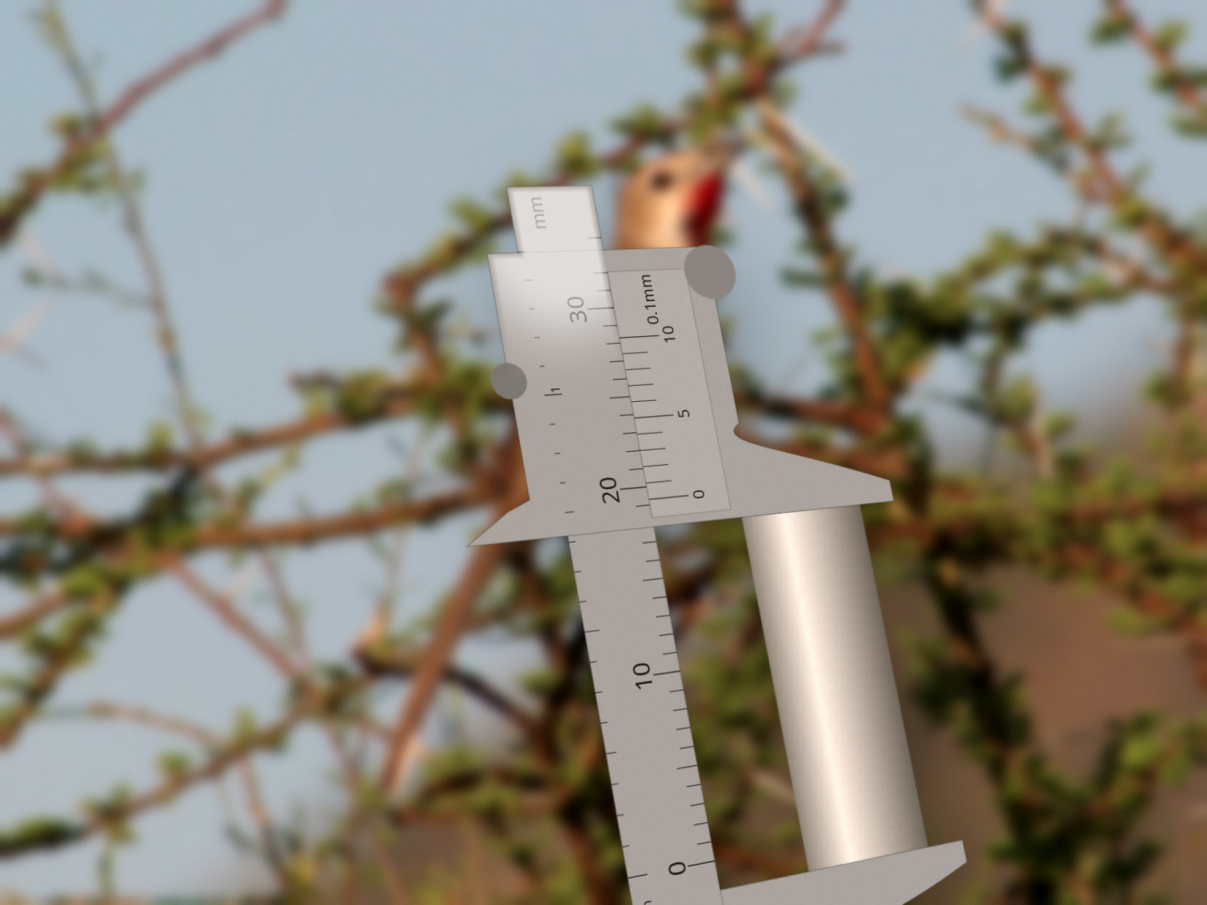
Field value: value=19.3 unit=mm
